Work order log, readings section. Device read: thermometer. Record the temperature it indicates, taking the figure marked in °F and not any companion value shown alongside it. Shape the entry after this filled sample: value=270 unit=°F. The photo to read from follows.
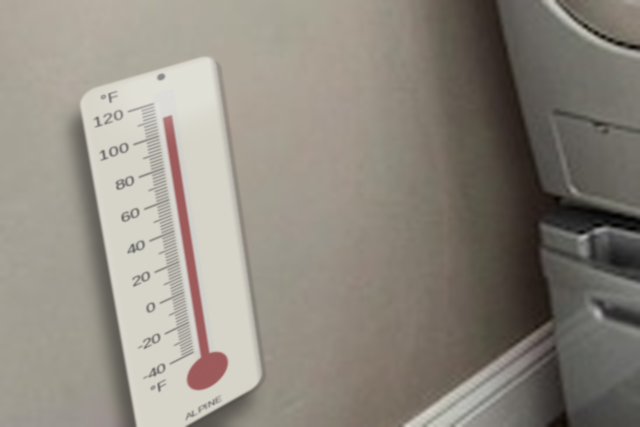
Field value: value=110 unit=°F
